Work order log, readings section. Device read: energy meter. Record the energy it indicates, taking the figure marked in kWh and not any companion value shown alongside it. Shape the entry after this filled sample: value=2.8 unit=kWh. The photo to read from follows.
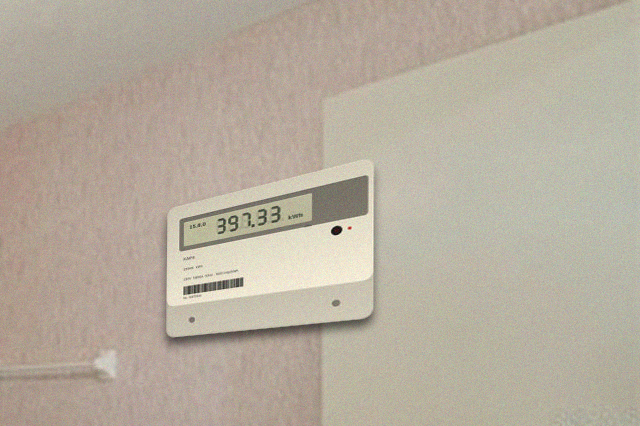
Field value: value=397.33 unit=kWh
